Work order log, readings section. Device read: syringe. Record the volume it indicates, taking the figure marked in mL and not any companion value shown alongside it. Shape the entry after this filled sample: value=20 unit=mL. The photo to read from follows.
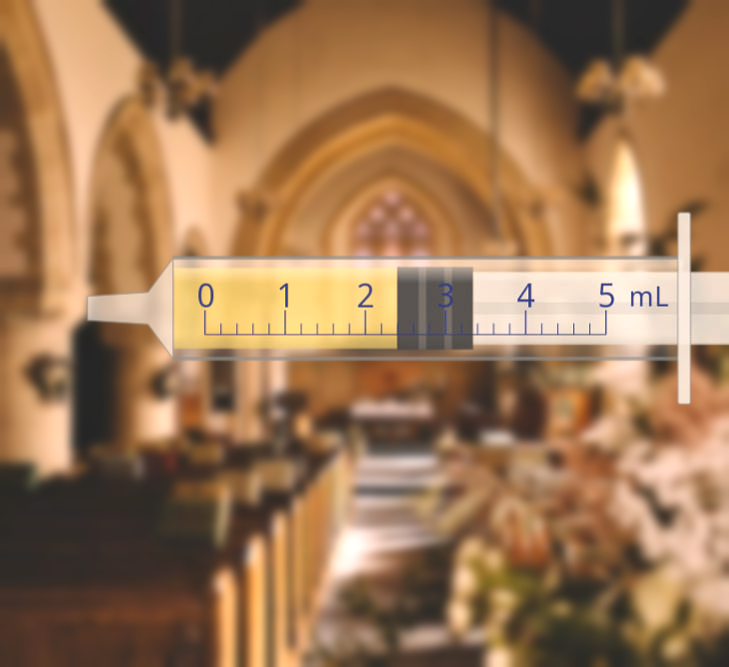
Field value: value=2.4 unit=mL
